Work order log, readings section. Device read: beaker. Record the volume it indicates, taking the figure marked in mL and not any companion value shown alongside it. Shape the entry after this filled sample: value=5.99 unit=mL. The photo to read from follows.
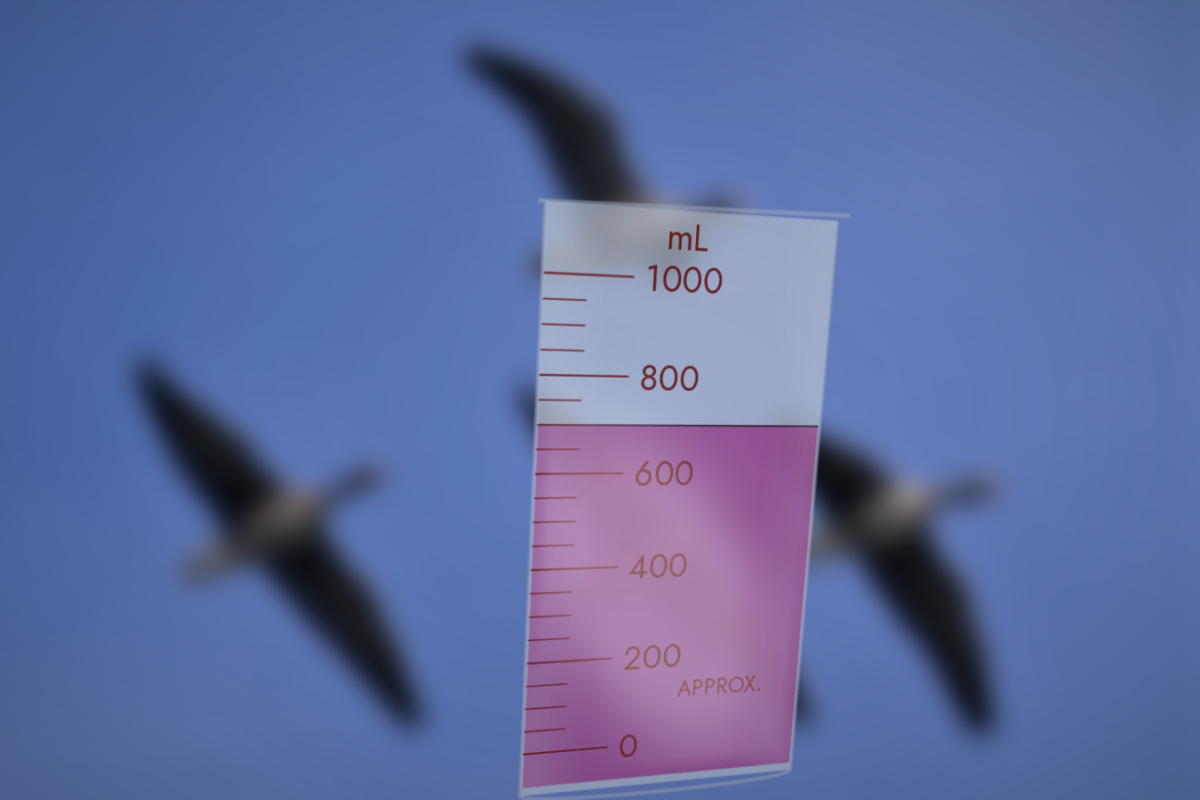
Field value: value=700 unit=mL
